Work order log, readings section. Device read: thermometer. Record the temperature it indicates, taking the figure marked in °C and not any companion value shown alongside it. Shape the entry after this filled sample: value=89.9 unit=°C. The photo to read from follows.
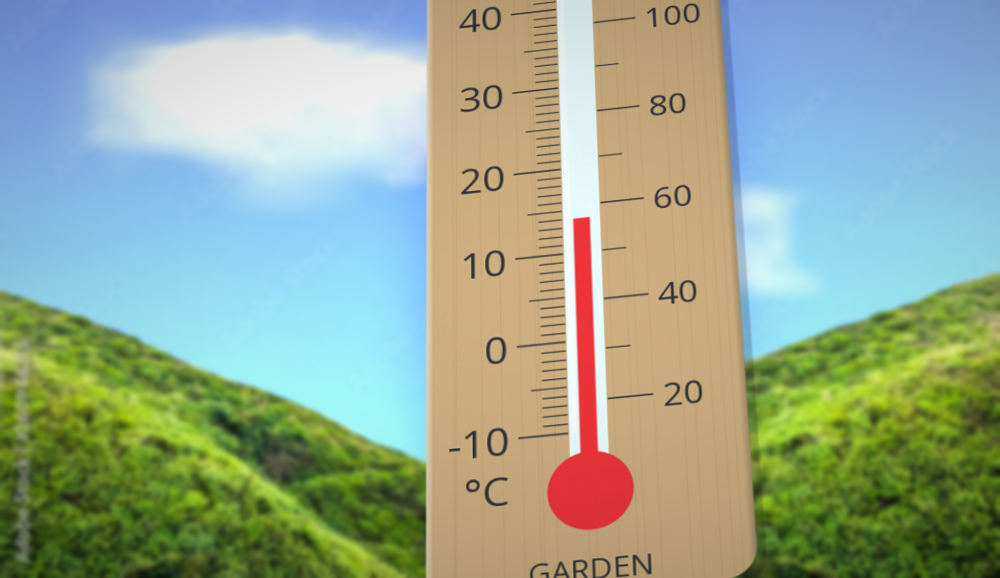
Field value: value=14 unit=°C
